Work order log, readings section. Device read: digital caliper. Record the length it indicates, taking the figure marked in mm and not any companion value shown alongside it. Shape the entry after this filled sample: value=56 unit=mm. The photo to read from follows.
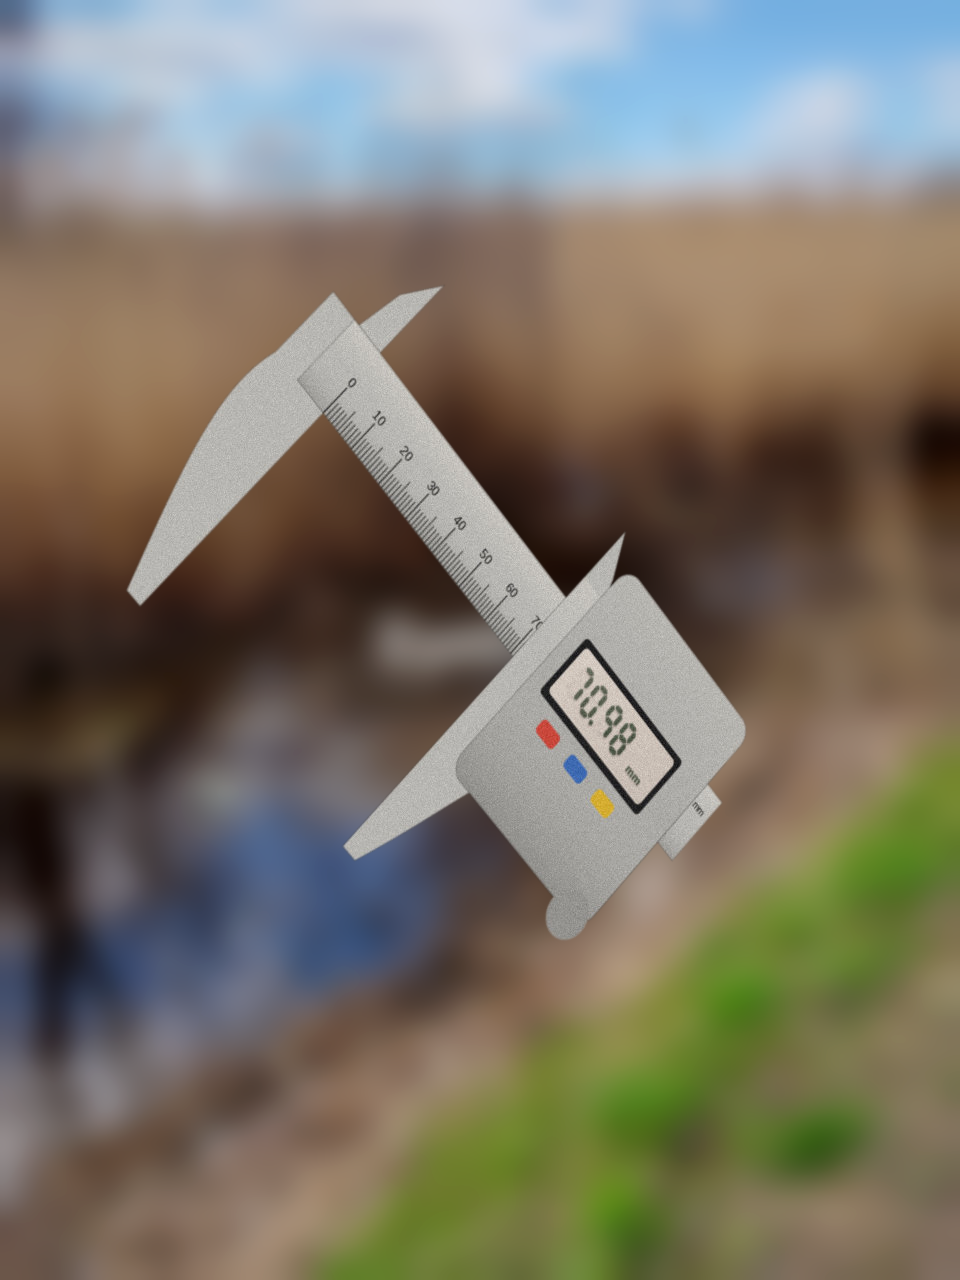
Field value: value=70.98 unit=mm
